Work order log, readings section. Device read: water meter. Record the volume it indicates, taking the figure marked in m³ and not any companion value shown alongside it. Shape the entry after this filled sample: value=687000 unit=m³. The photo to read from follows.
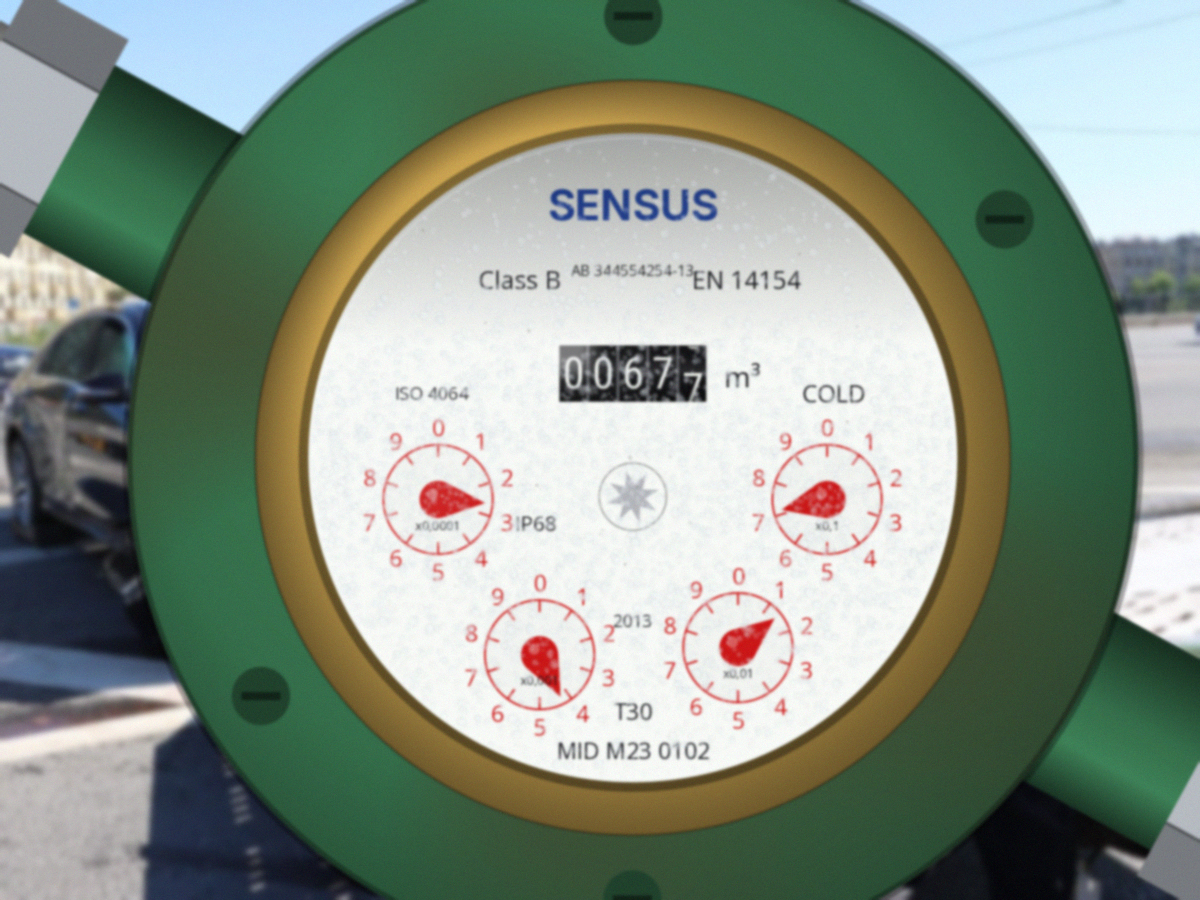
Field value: value=676.7142 unit=m³
